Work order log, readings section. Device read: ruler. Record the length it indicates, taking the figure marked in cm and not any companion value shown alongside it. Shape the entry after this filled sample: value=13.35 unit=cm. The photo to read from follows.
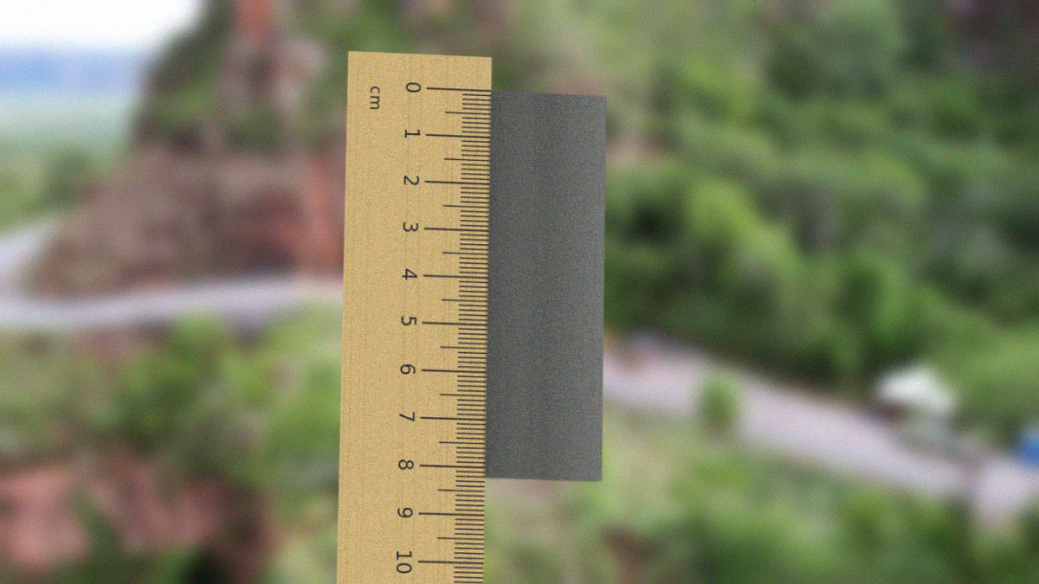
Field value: value=8.2 unit=cm
